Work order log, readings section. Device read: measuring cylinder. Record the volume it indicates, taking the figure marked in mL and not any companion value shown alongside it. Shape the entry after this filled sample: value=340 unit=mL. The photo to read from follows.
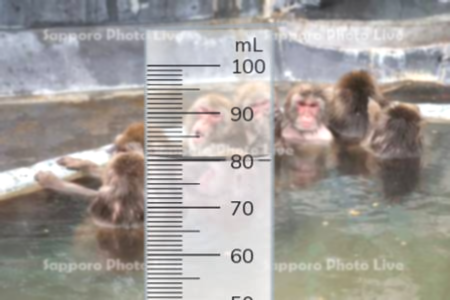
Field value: value=80 unit=mL
